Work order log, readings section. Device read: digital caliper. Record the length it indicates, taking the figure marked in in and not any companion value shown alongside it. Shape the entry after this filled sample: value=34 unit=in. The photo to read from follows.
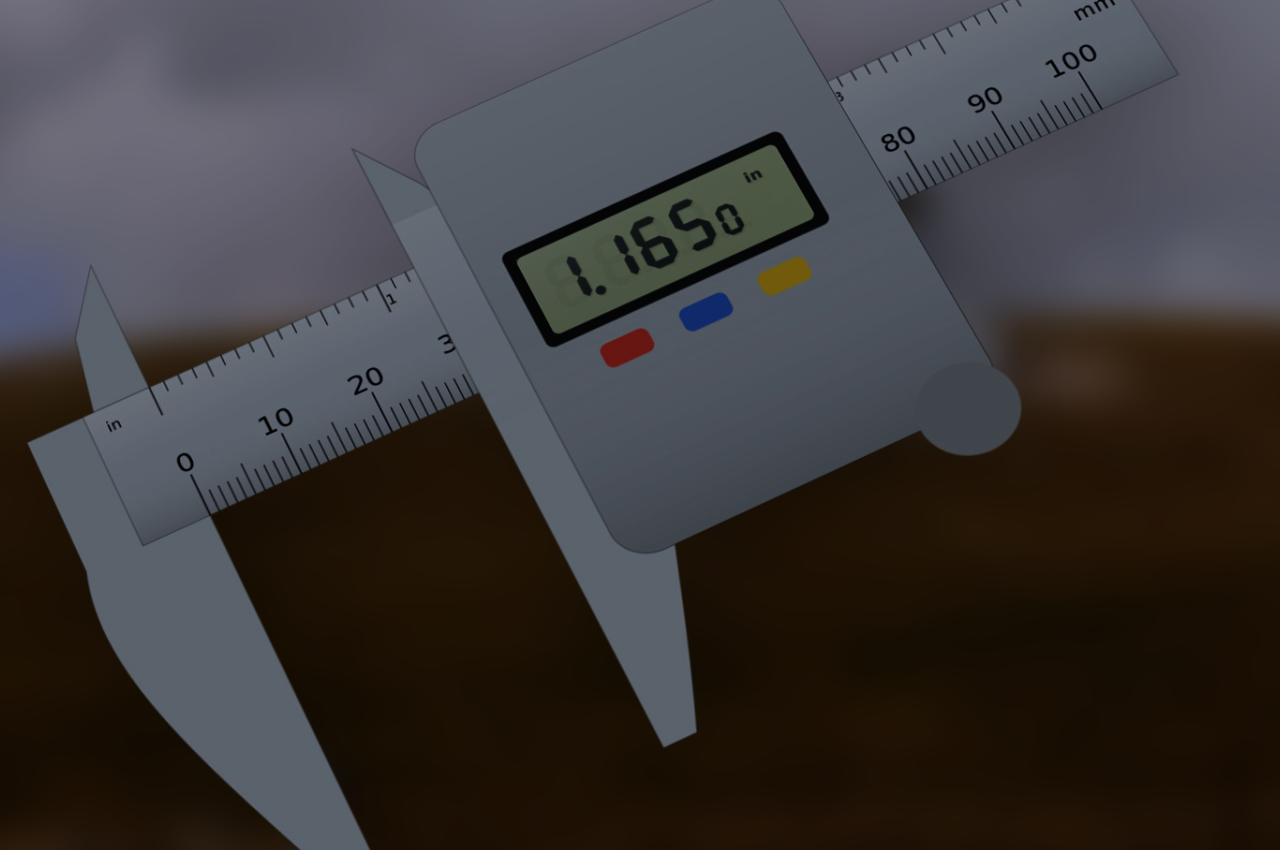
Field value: value=1.1650 unit=in
